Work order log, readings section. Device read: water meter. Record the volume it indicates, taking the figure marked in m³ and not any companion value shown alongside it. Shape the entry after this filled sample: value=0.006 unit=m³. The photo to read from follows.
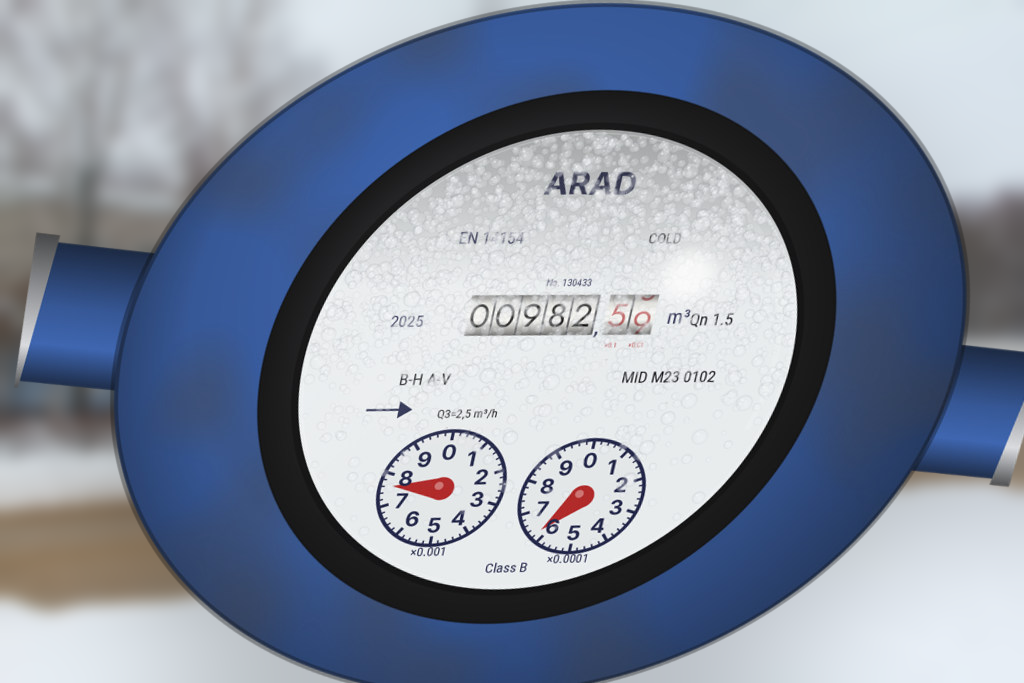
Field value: value=982.5876 unit=m³
